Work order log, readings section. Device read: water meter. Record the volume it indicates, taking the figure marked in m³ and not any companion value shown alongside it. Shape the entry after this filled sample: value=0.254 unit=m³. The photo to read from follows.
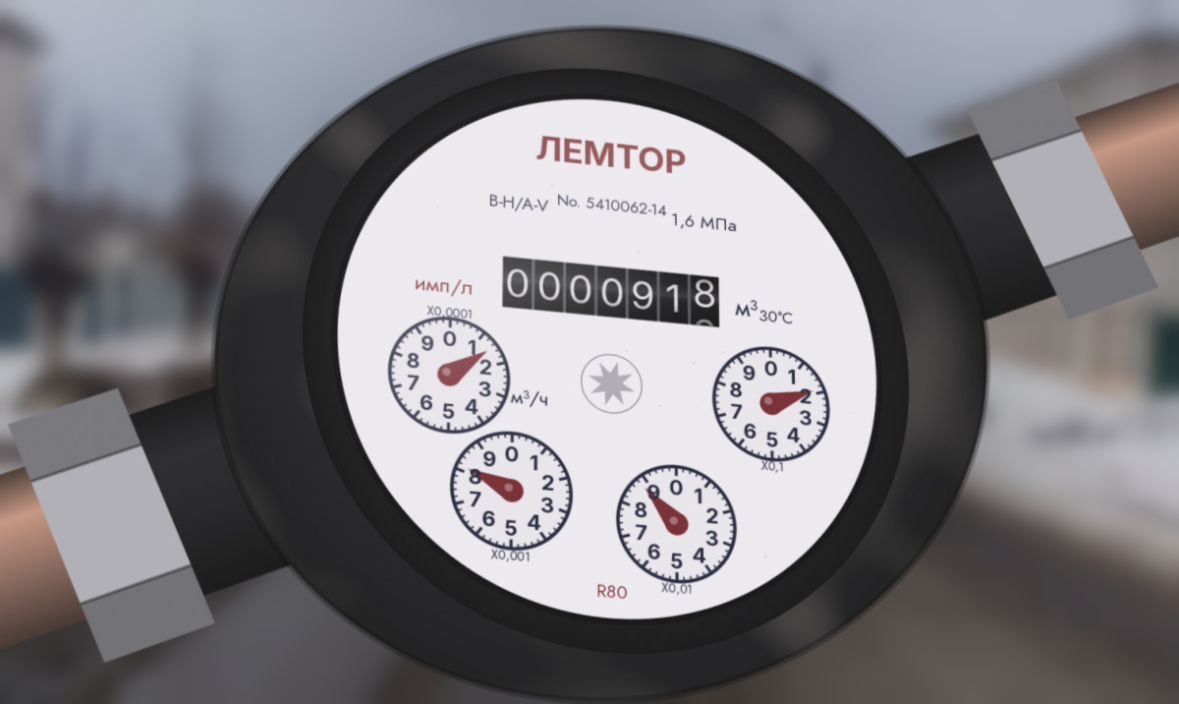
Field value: value=918.1881 unit=m³
